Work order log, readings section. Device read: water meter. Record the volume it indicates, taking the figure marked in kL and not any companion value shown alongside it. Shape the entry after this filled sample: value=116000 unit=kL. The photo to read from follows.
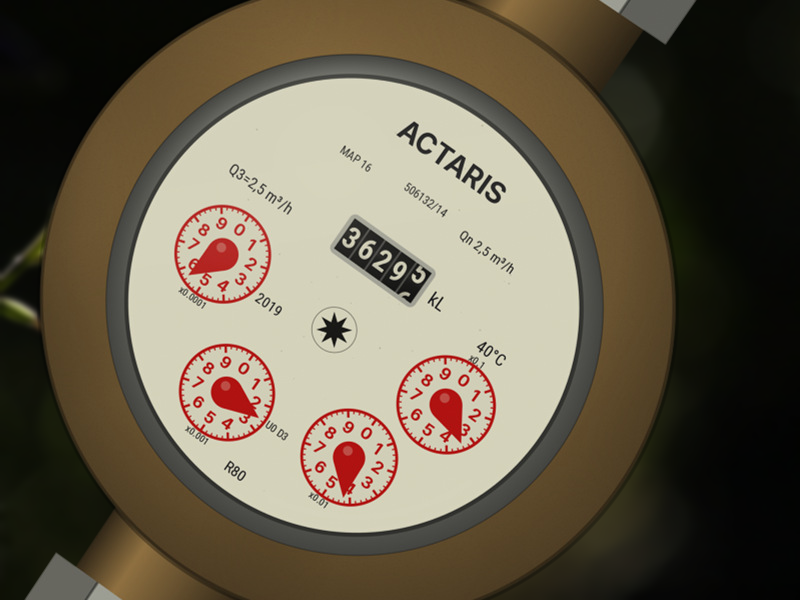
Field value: value=36295.3425 unit=kL
